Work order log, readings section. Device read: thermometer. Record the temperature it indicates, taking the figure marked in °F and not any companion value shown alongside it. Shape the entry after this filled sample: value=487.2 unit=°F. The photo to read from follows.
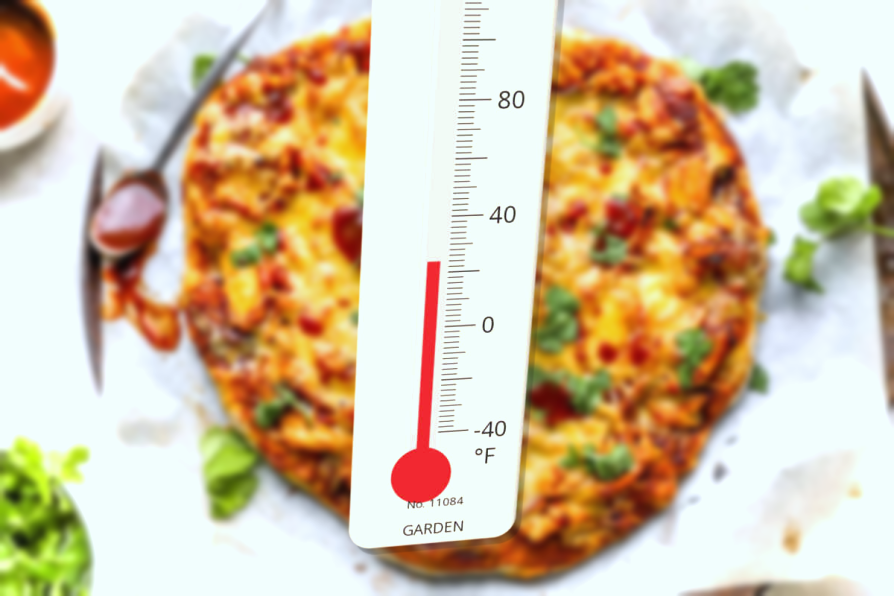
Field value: value=24 unit=°F
